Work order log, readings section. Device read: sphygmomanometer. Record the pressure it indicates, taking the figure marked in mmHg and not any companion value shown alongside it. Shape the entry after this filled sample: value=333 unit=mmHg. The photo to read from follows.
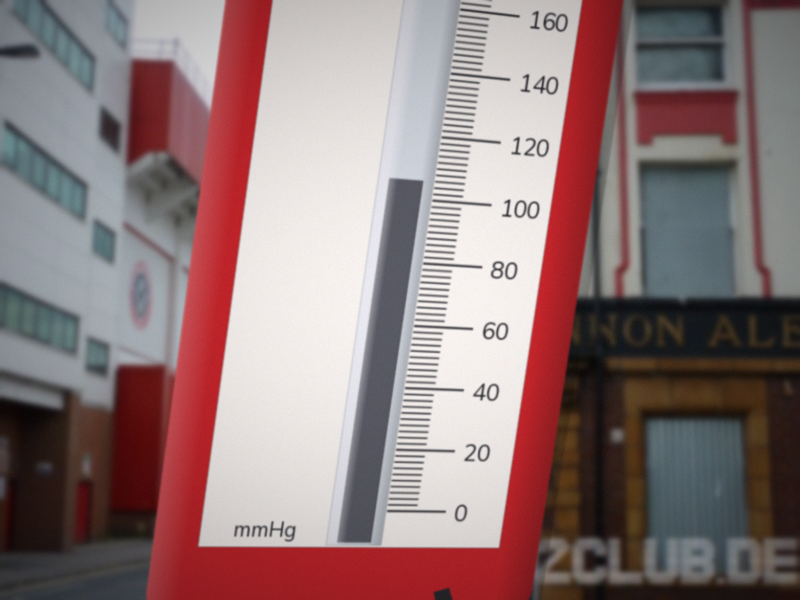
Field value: value=106 unit=mmHg
